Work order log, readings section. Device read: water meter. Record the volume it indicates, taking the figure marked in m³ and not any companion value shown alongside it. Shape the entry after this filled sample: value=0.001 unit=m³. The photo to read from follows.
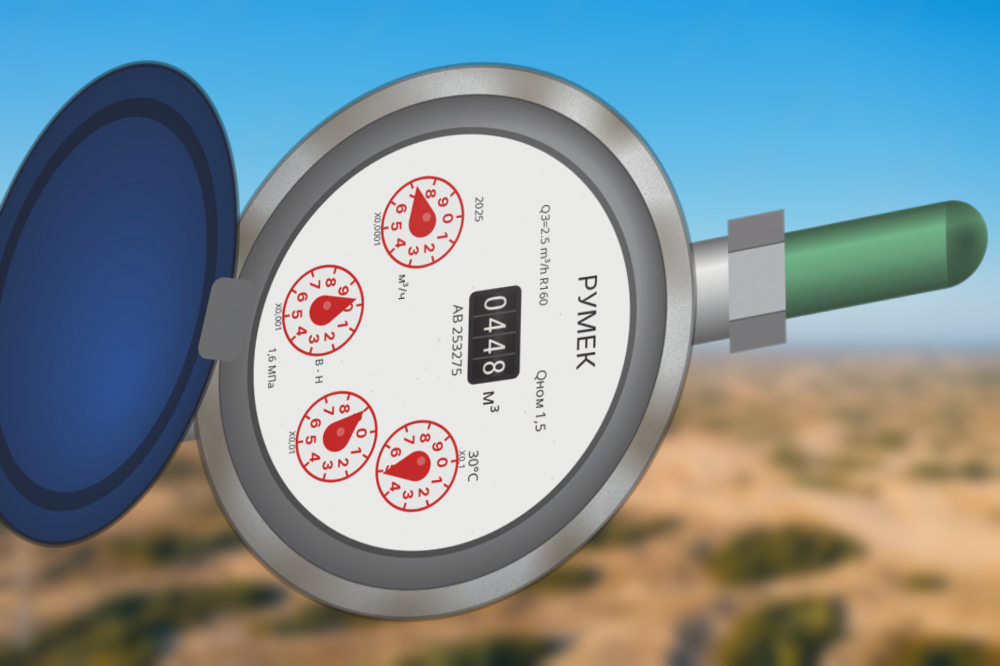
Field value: value=448.4897 unit=m³
